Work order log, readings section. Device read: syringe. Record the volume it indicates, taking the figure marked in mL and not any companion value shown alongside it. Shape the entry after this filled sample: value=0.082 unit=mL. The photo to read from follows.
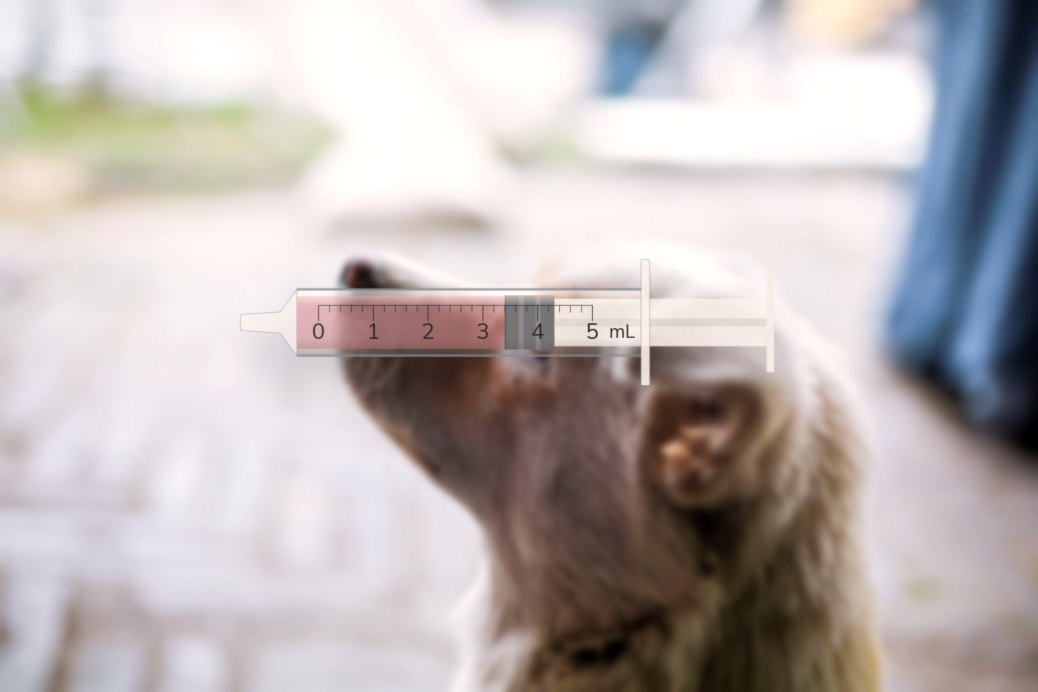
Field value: value=3.4 unit=mL
